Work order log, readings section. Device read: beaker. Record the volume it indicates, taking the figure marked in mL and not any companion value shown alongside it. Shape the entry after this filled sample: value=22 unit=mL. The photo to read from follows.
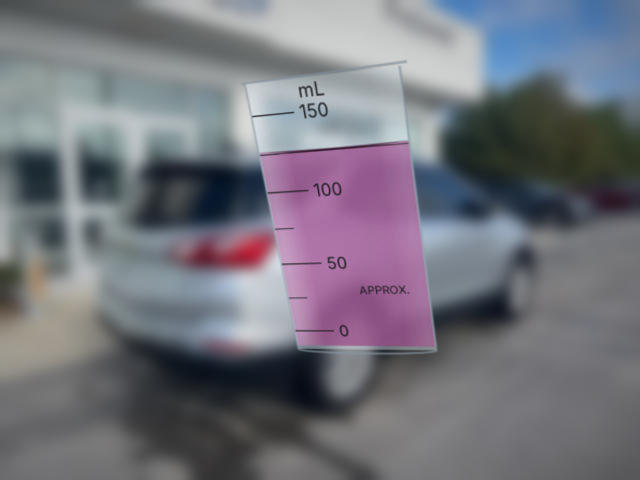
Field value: value=125 unit=mL
